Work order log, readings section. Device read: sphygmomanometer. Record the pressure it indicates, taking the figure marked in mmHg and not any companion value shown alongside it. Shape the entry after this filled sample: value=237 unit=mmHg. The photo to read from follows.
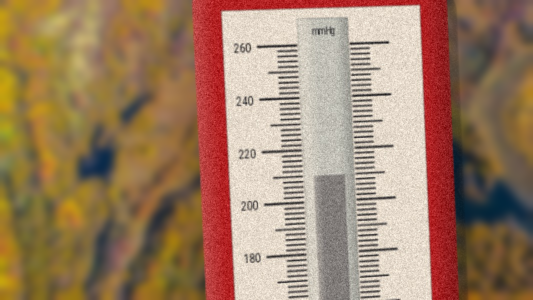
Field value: value=210 unit=mmHg
